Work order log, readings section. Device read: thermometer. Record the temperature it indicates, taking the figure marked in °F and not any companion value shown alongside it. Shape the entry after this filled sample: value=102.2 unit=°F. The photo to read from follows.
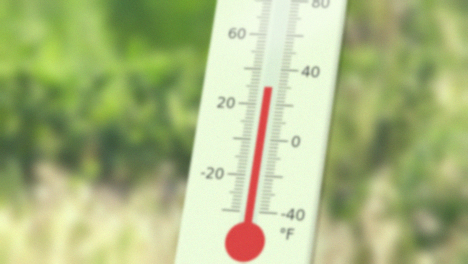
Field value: value=30 unit=°F
